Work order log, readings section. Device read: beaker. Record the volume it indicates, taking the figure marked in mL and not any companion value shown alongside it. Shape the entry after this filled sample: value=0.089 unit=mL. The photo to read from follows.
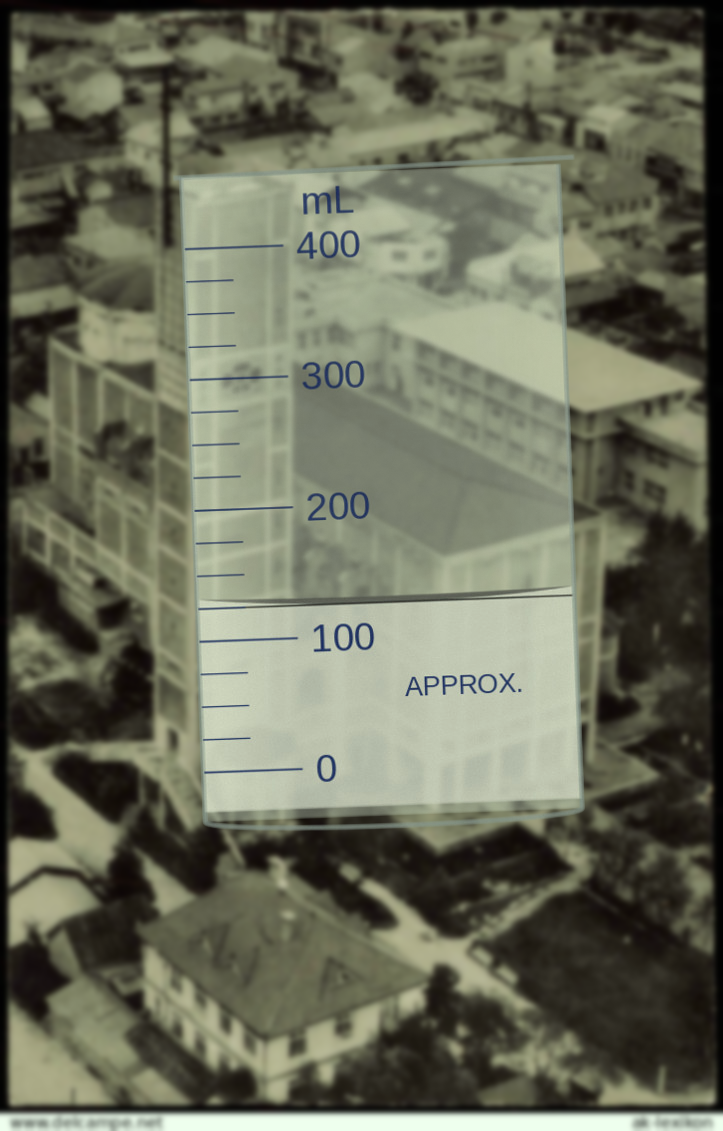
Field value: value=125 unit=mL
